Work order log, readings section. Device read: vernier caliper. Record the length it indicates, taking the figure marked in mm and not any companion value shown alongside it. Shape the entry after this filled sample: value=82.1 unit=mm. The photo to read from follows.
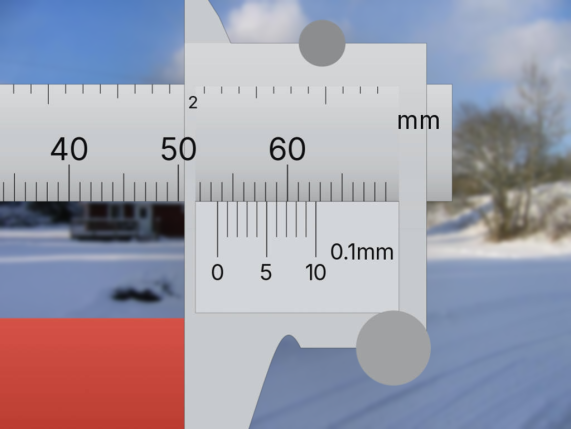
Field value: value=53.6 unit=mm
